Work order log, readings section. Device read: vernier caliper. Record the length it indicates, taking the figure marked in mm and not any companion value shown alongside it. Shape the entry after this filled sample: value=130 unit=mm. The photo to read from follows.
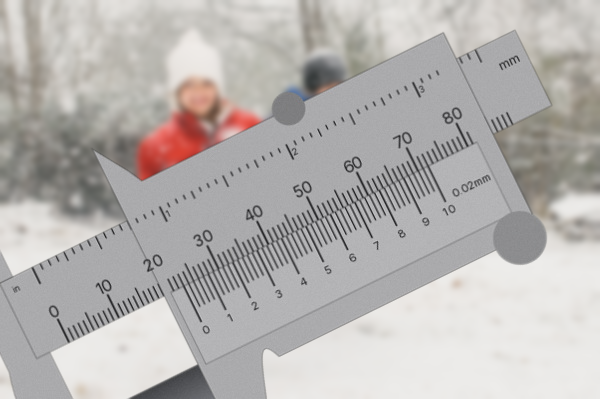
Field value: value=23.0 unit=mm
